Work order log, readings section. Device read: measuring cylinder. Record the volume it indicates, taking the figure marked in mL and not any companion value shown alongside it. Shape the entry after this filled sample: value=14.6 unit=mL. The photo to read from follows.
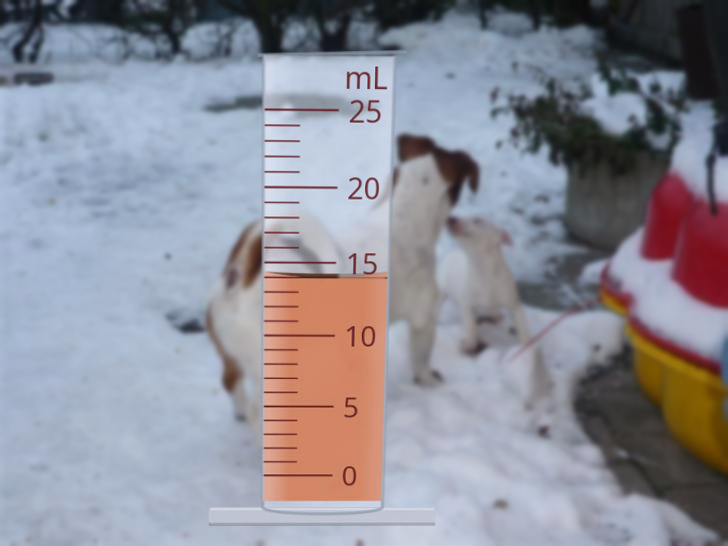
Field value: value=14 unit=mL
